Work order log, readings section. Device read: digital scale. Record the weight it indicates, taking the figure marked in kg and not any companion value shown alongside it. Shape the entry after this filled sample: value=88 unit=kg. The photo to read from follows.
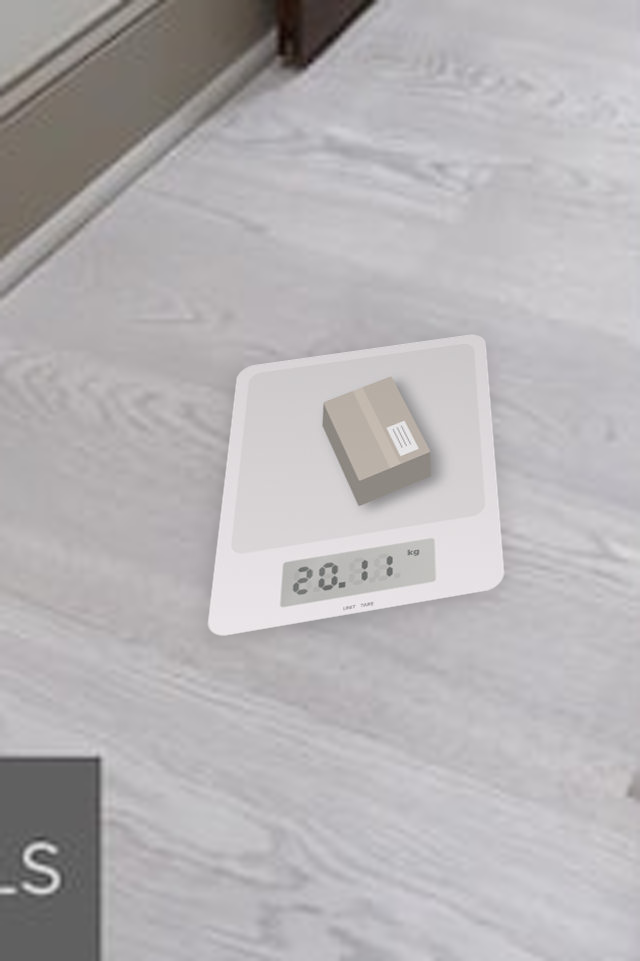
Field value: value=20.11 unit=kg
